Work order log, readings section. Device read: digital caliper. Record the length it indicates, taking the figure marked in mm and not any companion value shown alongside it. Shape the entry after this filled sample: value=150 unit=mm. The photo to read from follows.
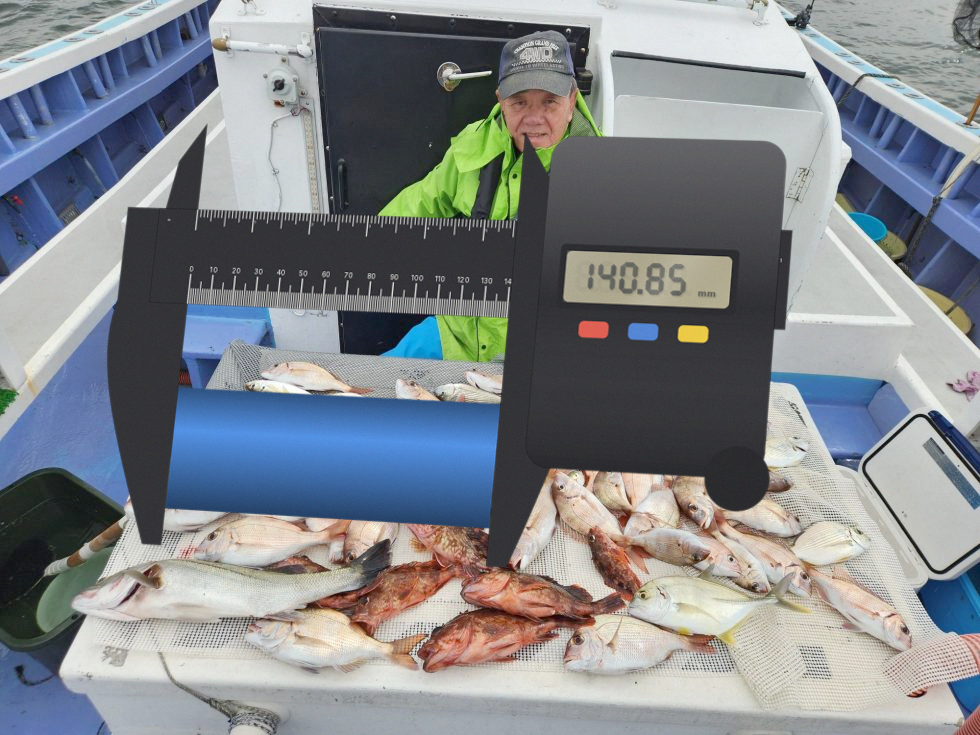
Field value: value=140.85 unit=mm
